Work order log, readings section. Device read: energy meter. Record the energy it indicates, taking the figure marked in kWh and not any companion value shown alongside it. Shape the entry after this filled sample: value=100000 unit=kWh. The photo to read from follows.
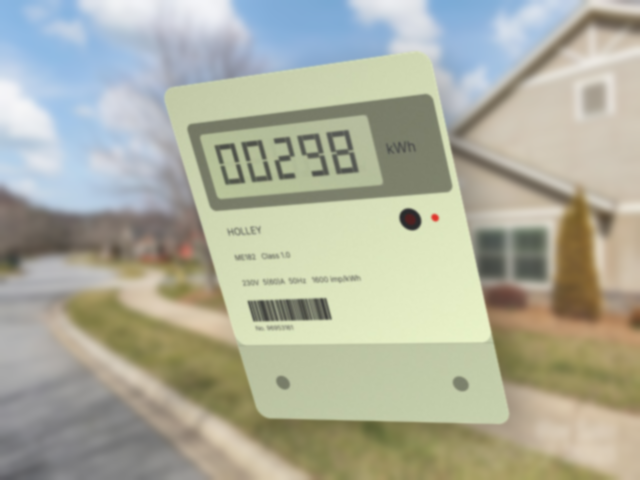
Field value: value=298 unit=kWh
